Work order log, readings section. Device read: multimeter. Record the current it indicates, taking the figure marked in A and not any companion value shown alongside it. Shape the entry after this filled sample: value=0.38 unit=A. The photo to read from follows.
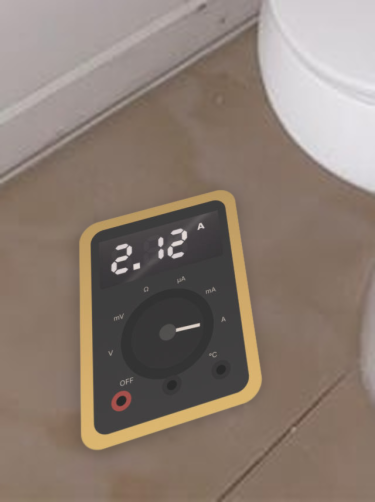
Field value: value=2.12 unit=A
